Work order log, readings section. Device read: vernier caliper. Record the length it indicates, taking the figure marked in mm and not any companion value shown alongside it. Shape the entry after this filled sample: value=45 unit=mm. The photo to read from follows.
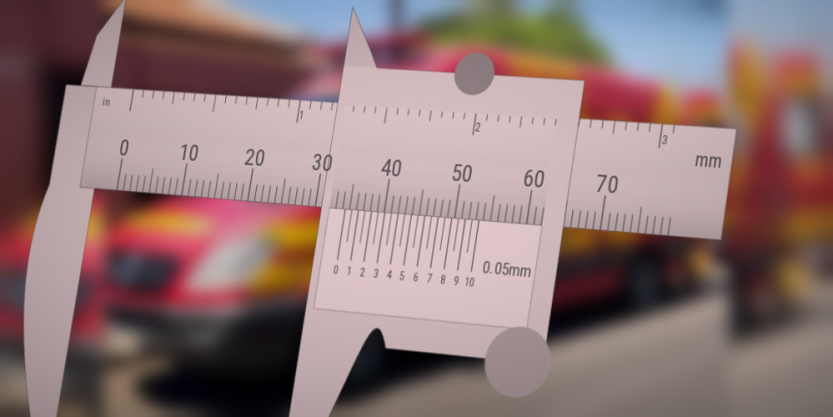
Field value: value=34.4 unit=mm
